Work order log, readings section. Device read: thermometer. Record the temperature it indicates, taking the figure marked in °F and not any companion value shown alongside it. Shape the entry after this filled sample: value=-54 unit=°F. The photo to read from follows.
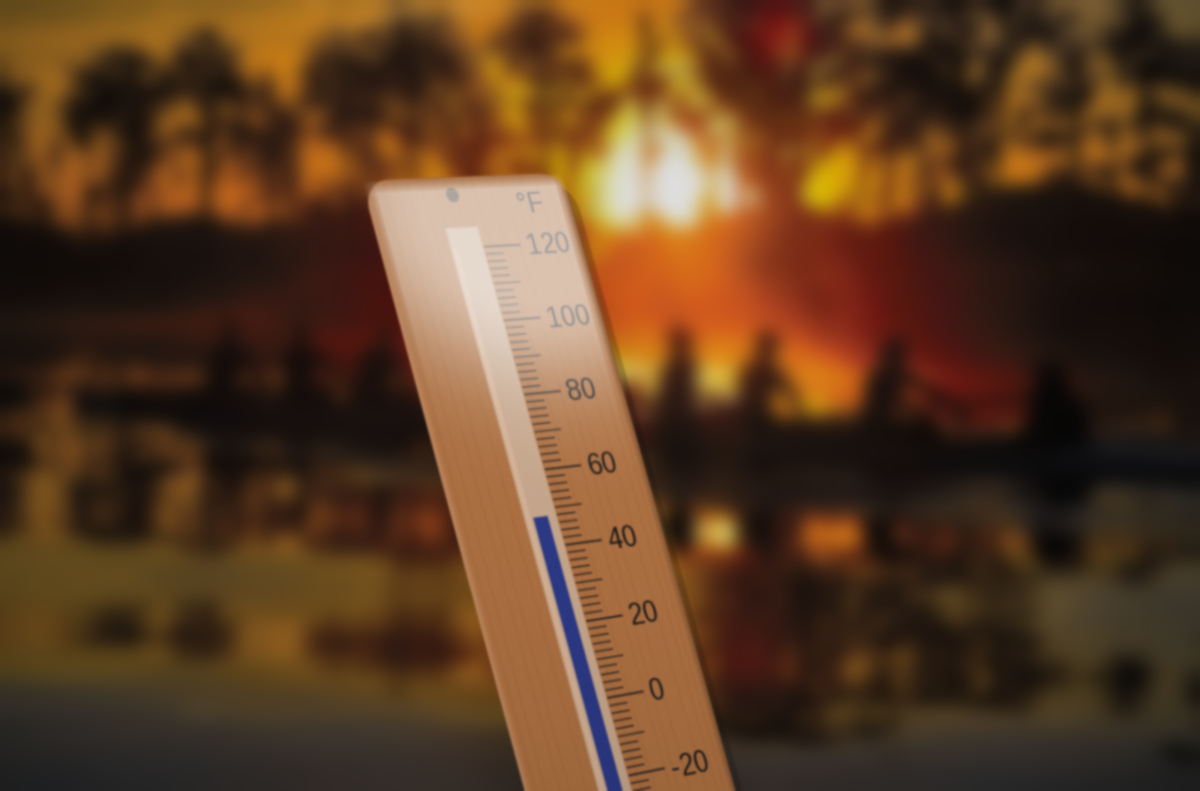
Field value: value=48 unit=°F
